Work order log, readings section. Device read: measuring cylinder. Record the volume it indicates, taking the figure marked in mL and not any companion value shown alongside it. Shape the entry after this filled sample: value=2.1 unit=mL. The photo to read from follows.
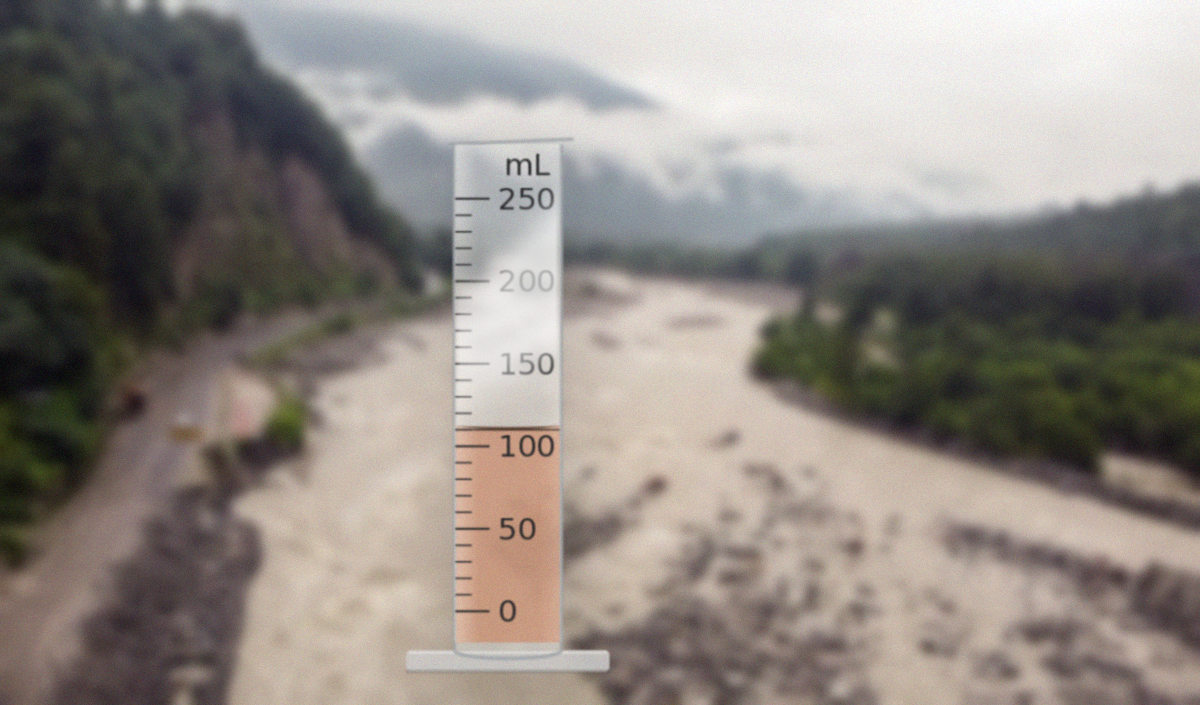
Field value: value=110 unit=mL
